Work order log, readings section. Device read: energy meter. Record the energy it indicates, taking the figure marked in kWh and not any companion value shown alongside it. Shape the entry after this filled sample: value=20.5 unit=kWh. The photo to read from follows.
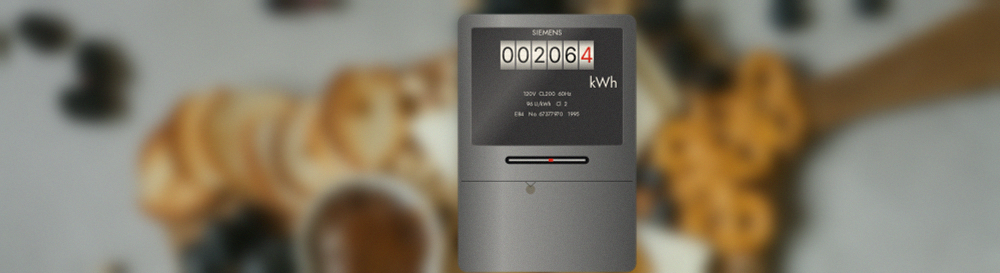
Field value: value=206.4 unit=kWh
